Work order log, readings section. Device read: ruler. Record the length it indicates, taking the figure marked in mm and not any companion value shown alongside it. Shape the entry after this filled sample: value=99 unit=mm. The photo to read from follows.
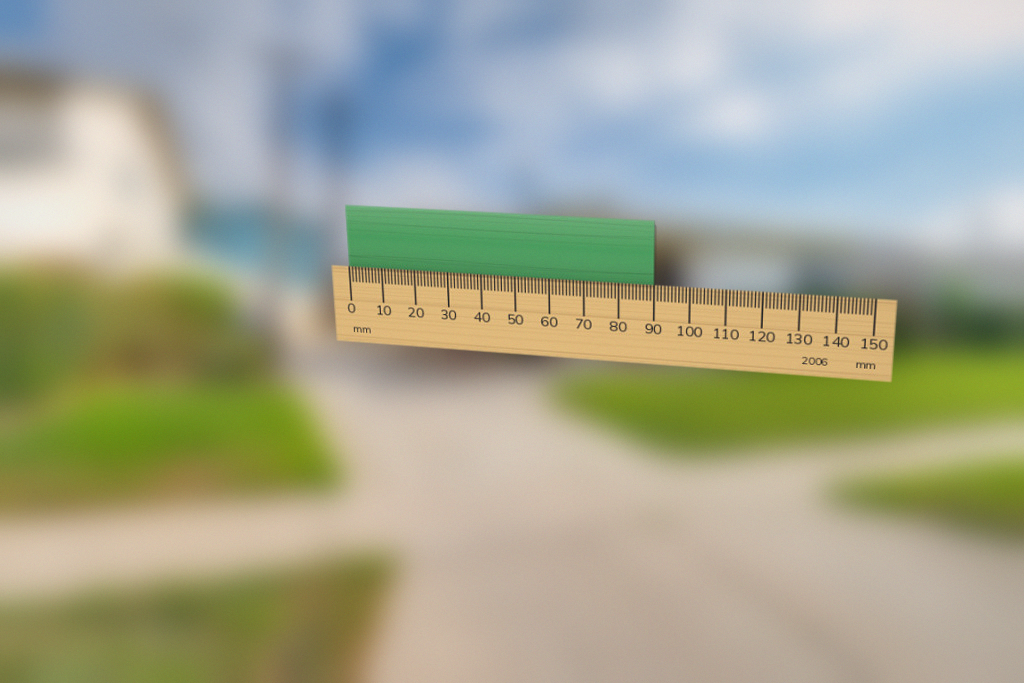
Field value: value=90 unit=mm
